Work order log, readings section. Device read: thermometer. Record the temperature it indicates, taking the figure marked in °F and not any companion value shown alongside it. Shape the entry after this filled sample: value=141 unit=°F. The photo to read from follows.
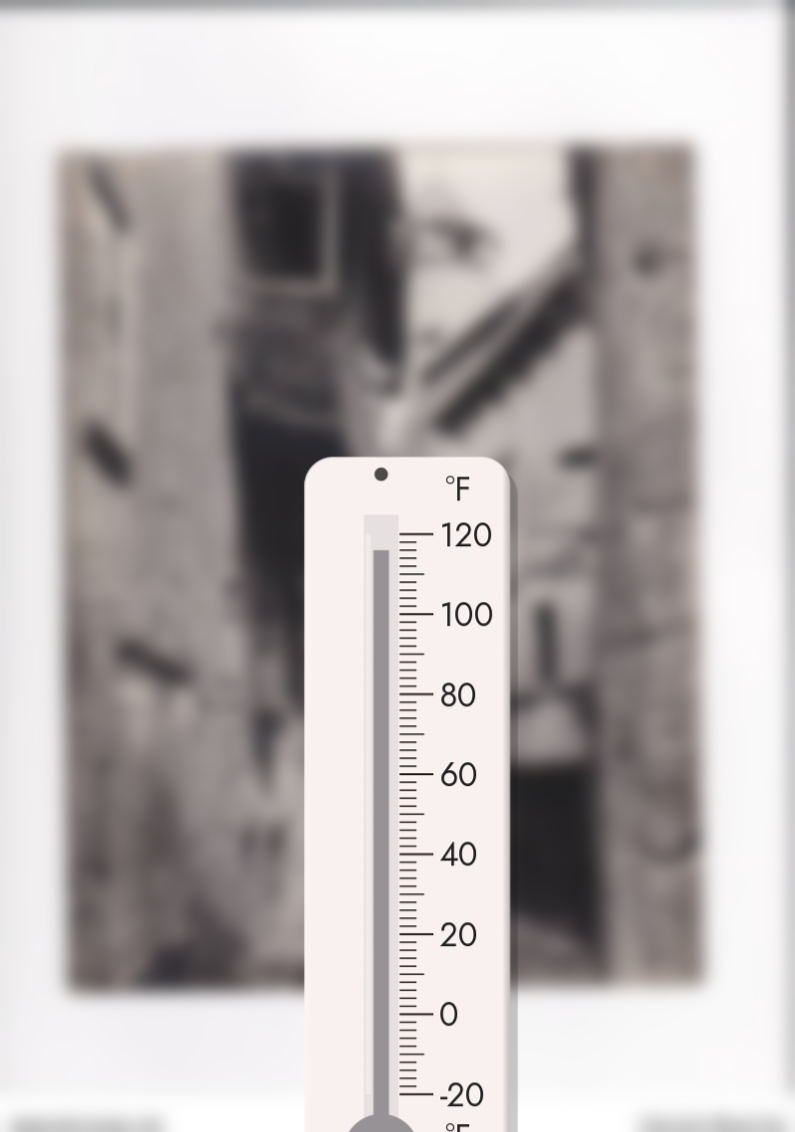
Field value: value=116 unit=°F
